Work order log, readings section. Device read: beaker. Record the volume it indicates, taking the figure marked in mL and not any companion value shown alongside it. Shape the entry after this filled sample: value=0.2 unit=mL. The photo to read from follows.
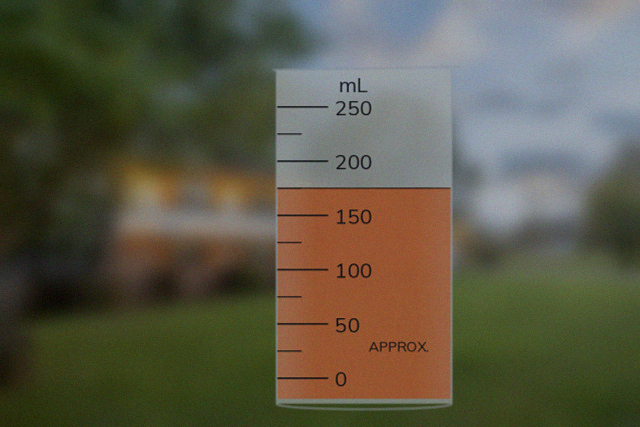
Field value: value=175 unit=mL
